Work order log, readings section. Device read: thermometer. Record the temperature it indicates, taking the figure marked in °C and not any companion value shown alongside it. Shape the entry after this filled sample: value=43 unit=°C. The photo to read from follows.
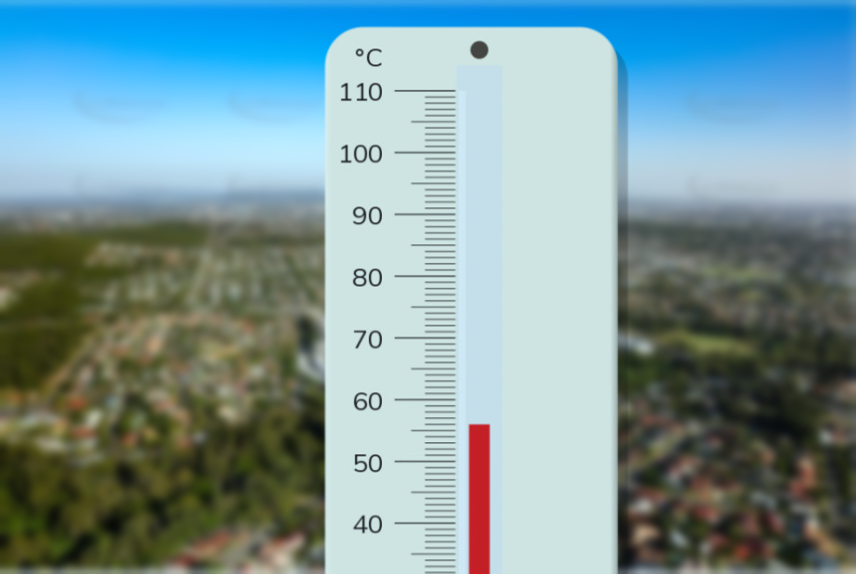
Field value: value=56 unit=°C
